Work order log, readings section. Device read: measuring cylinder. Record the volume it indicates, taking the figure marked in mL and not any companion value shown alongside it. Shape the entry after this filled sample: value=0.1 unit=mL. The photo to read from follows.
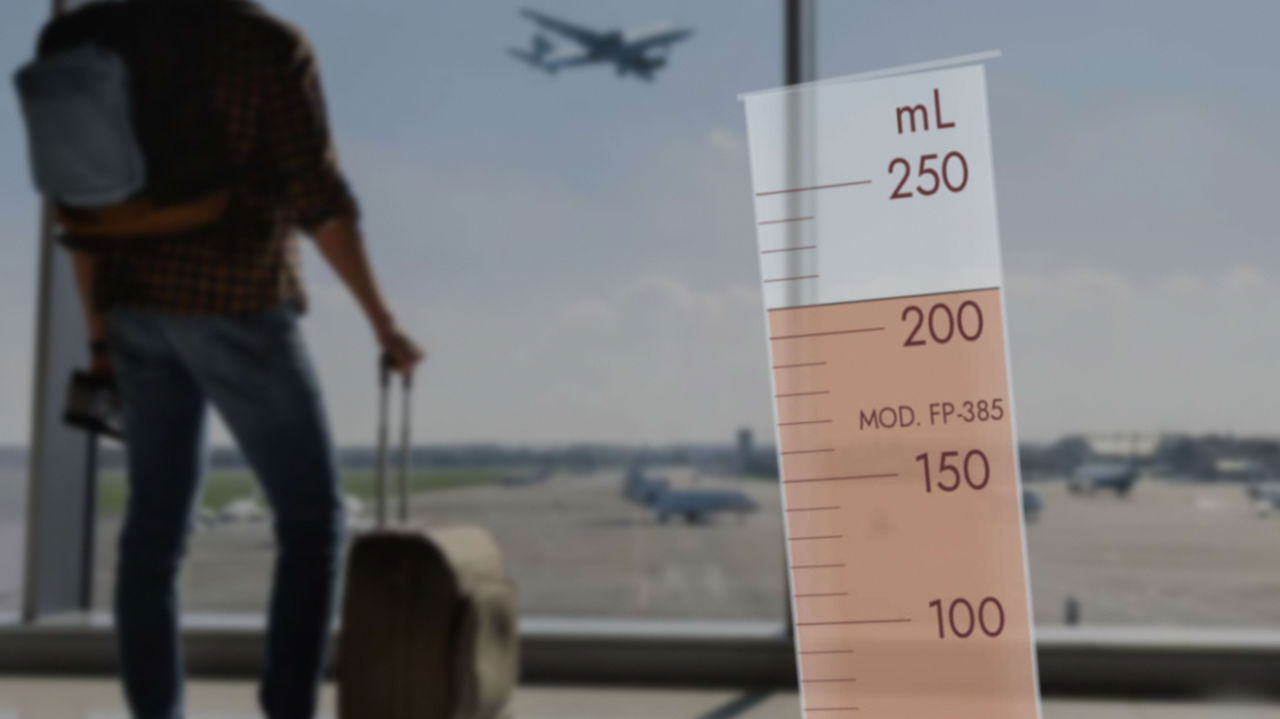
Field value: value=210 unit=mL
